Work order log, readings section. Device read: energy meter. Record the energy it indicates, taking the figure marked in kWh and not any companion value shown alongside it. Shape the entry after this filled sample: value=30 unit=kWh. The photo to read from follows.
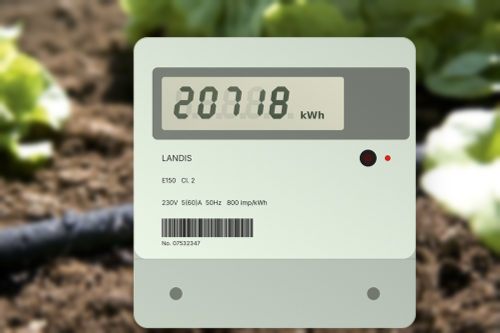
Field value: value=20718 unit=kWh
